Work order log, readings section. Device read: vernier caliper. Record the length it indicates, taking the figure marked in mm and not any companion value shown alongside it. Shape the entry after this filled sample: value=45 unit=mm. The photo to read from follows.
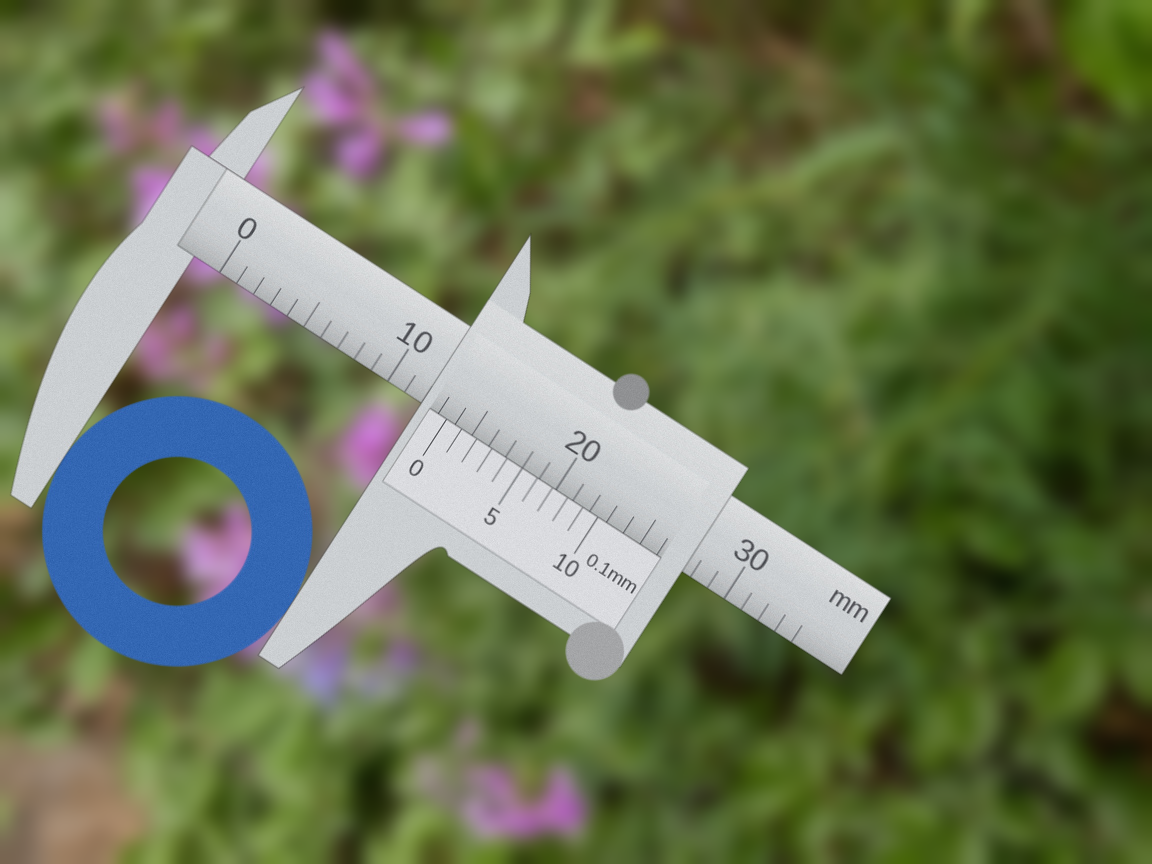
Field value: value=13.5 unit=mm
